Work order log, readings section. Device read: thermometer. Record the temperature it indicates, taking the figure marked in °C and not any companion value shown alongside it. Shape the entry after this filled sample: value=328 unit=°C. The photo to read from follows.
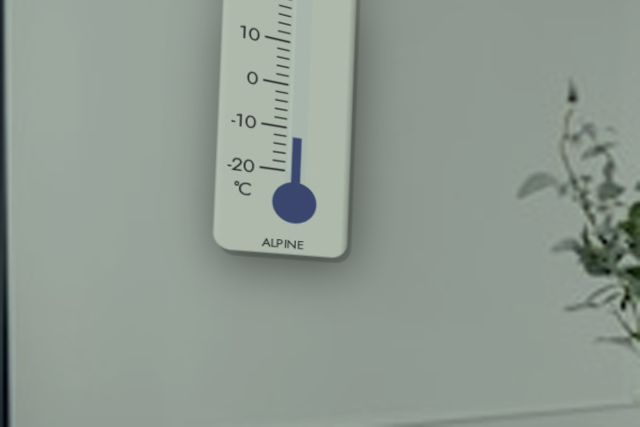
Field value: value=-12 unit=°C
